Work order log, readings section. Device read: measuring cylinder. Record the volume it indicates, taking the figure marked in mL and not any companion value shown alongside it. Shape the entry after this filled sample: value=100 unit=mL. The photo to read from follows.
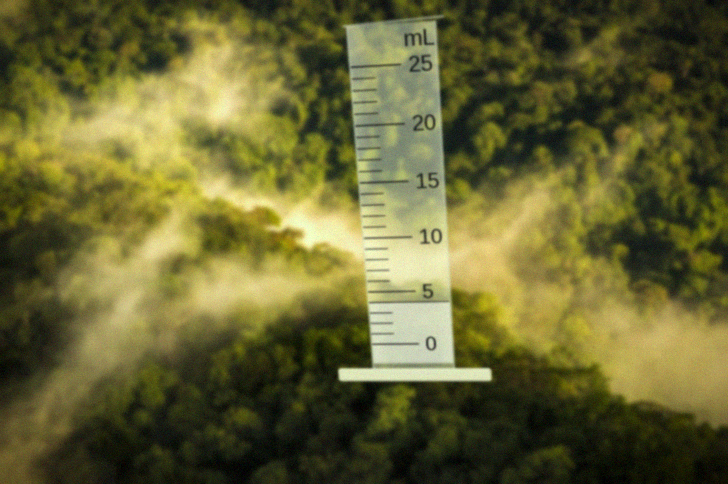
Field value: value=4 unit=mL
